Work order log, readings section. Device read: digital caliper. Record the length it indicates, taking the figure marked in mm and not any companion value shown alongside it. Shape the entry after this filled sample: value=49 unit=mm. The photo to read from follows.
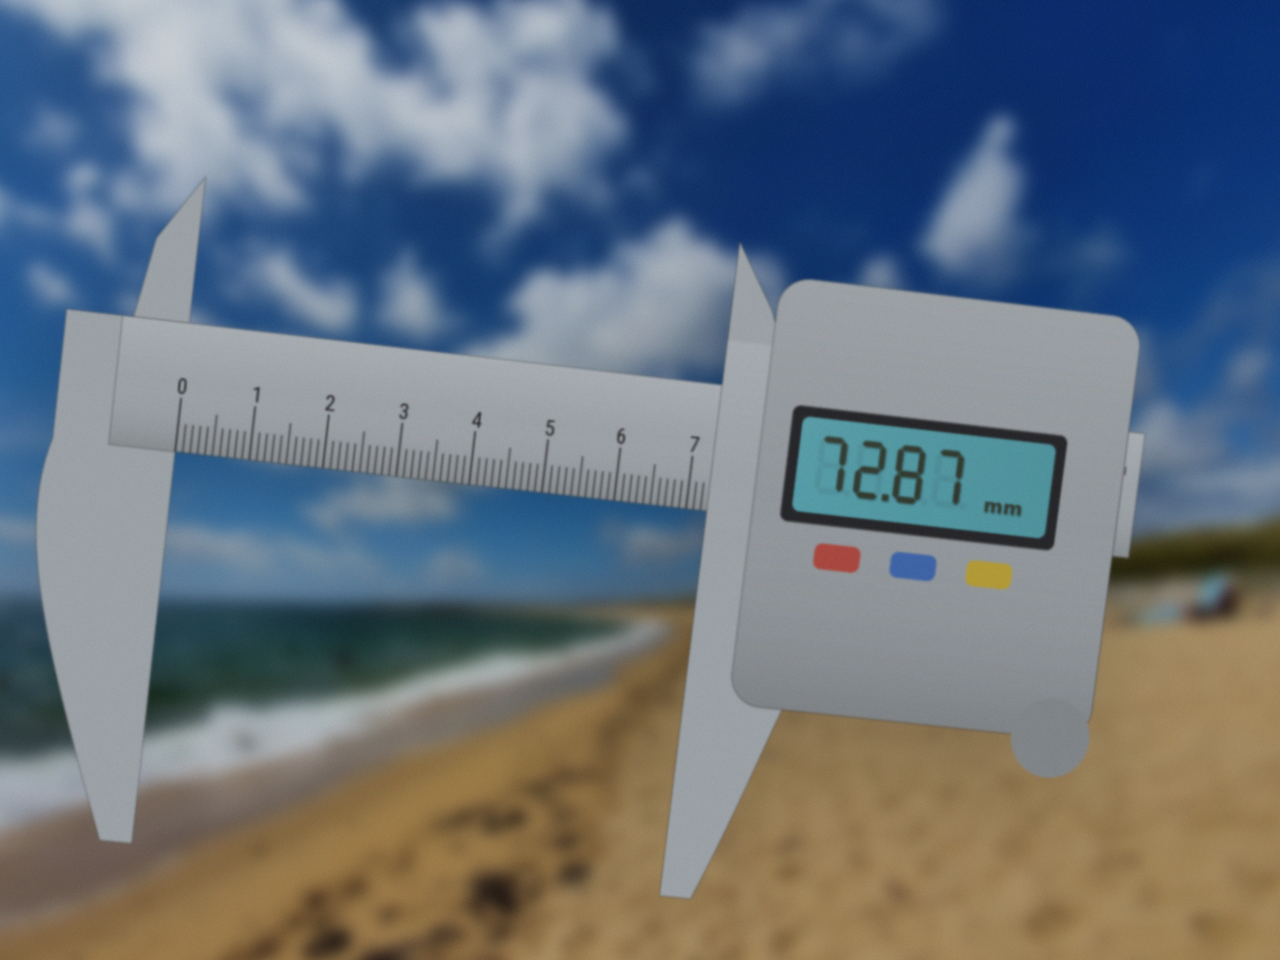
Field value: value=72.87 unit=mm
